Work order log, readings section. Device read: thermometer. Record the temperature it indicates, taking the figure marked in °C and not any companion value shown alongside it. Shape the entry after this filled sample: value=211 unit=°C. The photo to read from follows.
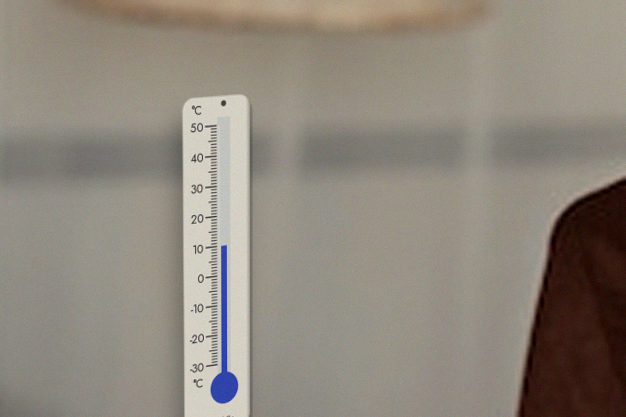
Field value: value=10 unit=°C
